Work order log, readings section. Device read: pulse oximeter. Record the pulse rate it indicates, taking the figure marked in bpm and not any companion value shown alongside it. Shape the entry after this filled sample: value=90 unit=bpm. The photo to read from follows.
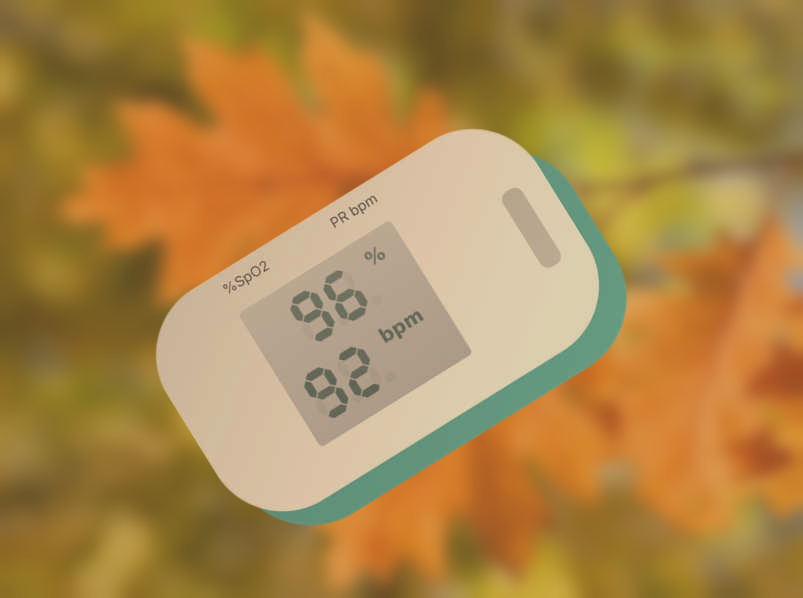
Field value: value=92 unit=bpm
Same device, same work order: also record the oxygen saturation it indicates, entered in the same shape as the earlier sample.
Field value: value=96 unit=%
